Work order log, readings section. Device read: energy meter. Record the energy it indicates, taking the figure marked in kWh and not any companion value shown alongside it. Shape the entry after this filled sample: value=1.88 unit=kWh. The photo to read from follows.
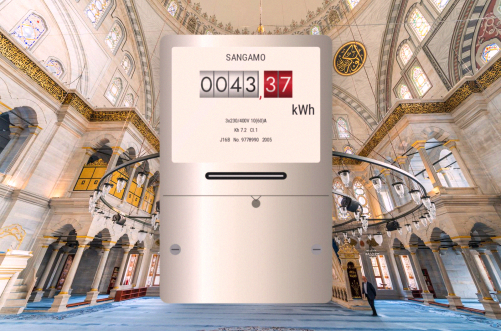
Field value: value=43.37 unit=kWh
